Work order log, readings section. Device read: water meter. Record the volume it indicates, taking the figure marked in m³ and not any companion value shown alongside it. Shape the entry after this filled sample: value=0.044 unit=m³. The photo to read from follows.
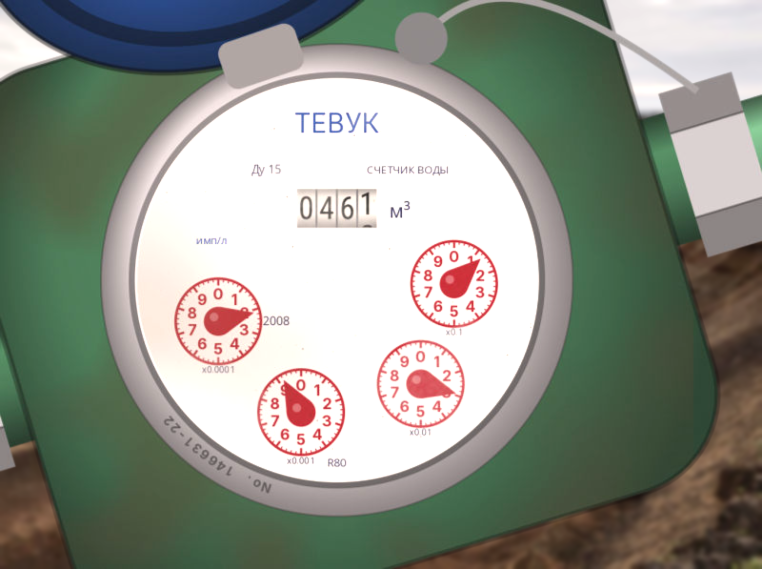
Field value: value=461.1292 unit=m³
